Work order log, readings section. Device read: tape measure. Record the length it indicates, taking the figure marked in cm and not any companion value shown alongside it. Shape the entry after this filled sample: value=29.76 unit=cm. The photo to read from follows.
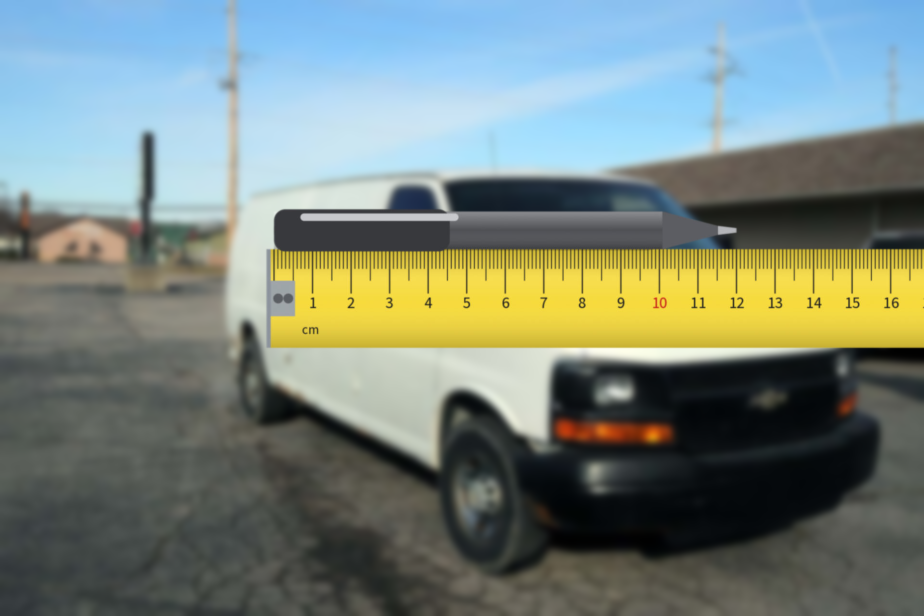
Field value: value=12 unit=cm
